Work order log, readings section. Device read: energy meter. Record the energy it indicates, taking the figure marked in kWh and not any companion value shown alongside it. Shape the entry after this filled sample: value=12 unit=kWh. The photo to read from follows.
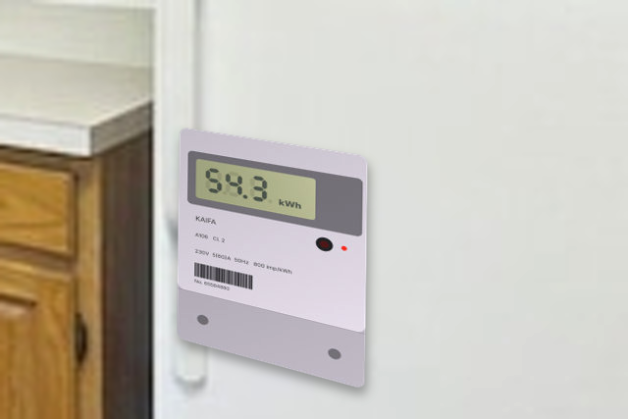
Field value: value=54.3 unit=kWh
